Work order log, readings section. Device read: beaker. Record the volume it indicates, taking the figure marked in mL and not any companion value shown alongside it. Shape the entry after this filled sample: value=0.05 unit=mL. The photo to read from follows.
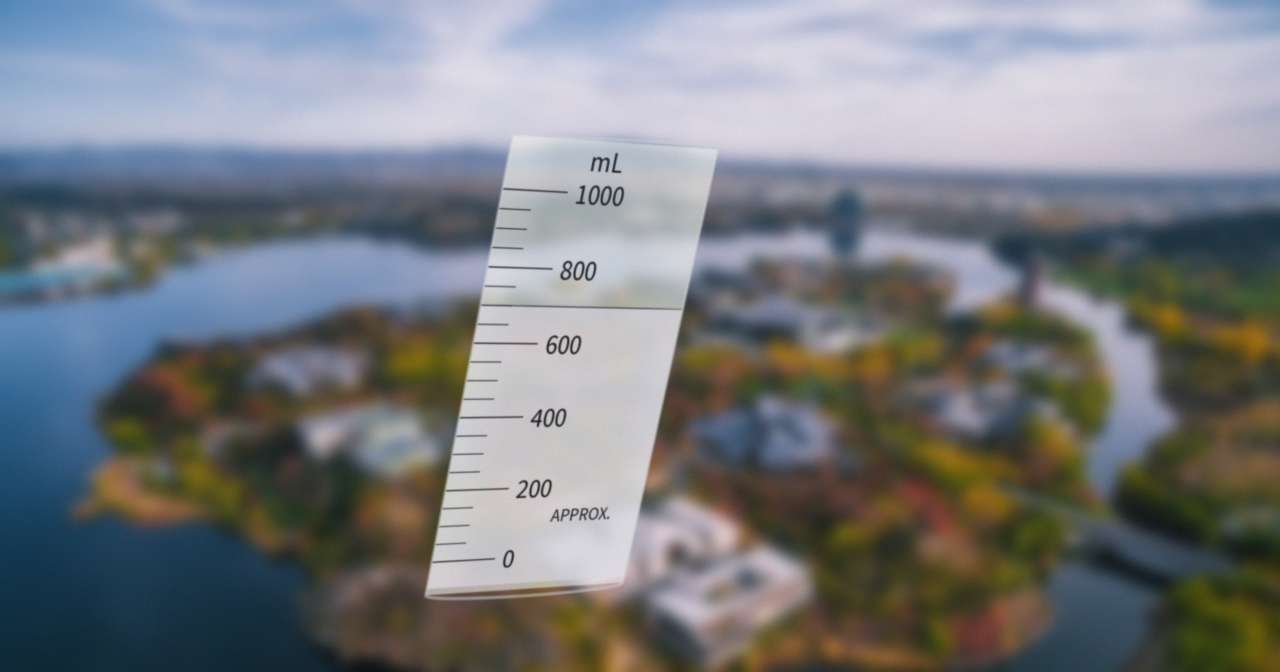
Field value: value=700 unit=mL
